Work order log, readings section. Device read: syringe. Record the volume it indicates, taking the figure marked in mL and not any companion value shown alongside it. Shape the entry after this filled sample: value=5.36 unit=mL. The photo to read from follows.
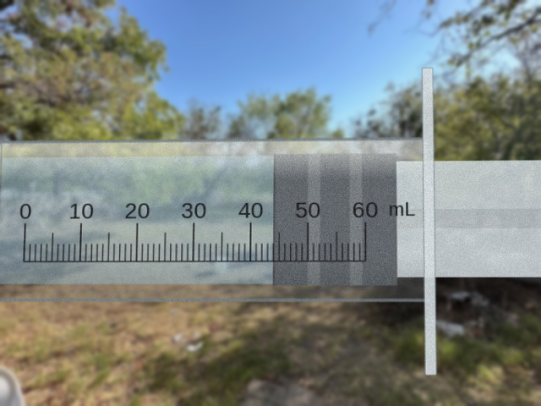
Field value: value=44 unit=mL
